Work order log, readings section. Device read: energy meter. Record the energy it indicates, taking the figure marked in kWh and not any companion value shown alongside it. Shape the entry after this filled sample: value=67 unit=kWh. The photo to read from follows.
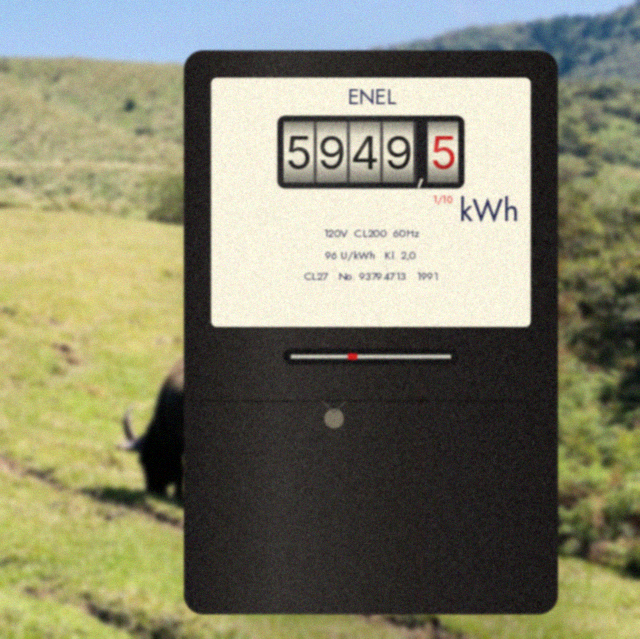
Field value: value=5949.5 unit=kWh
